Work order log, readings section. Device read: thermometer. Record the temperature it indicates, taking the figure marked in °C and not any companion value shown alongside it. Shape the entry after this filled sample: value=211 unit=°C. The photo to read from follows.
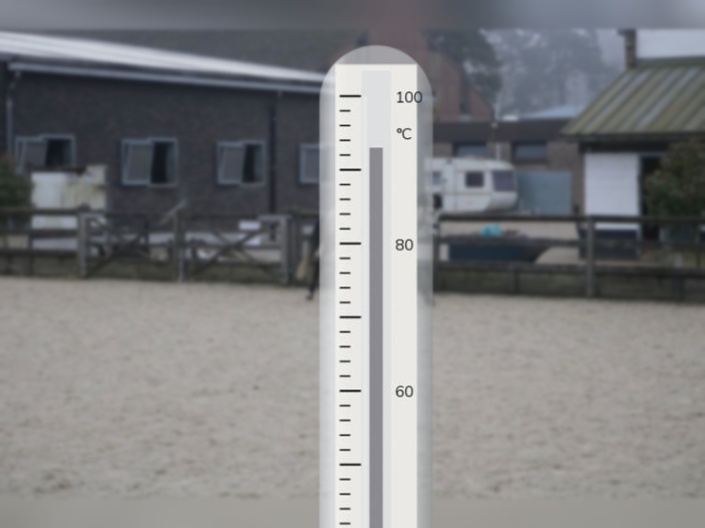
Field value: value=93 unit=°C
